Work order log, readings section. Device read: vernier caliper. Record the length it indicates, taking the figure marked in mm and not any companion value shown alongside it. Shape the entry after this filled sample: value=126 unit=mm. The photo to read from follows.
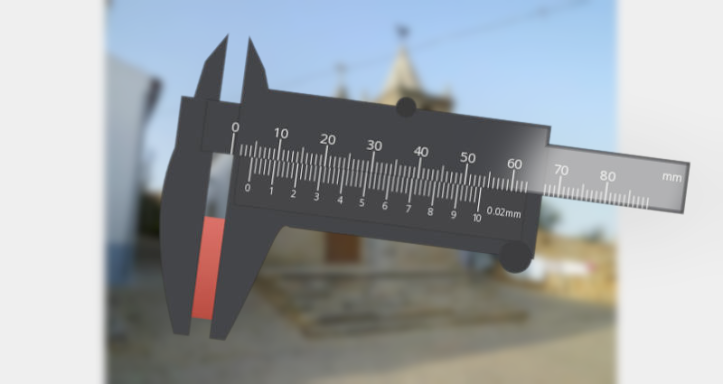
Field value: value=4.5 unit=mm
